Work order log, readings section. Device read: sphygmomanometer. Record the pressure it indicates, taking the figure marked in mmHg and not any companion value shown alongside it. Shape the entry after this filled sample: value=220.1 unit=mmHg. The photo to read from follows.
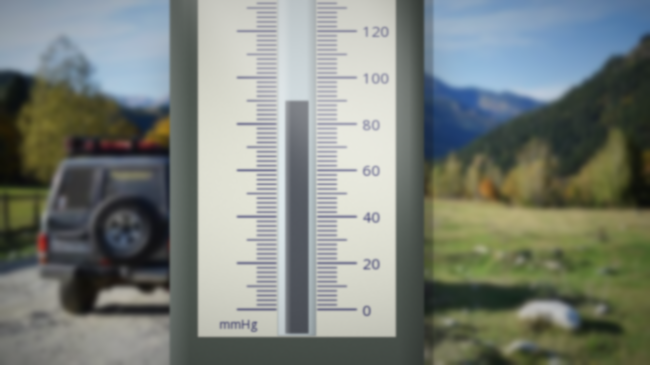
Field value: value=90 unit=mmHg
